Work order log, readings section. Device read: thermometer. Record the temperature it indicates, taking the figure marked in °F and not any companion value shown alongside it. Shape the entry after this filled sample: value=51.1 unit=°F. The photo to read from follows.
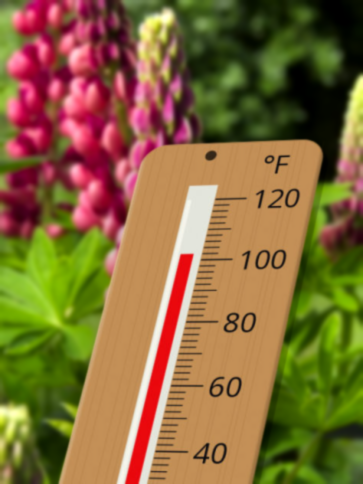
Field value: value=102 unit=°F
